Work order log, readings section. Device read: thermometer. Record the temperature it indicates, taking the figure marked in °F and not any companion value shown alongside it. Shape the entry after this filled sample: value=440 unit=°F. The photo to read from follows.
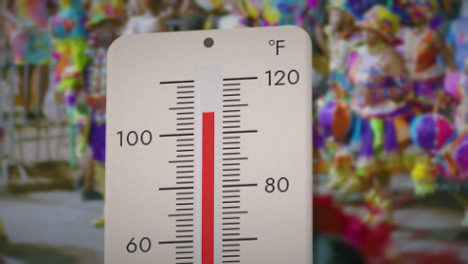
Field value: value=108 unit=°F
